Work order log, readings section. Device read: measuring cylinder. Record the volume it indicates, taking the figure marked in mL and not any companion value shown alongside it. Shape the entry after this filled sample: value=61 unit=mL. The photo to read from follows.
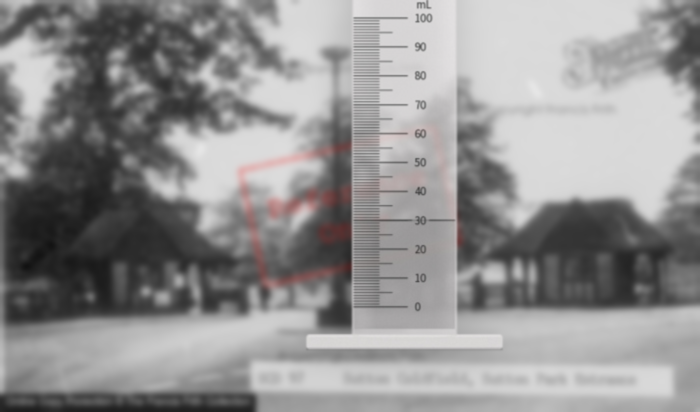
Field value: value=30 unit=mL
